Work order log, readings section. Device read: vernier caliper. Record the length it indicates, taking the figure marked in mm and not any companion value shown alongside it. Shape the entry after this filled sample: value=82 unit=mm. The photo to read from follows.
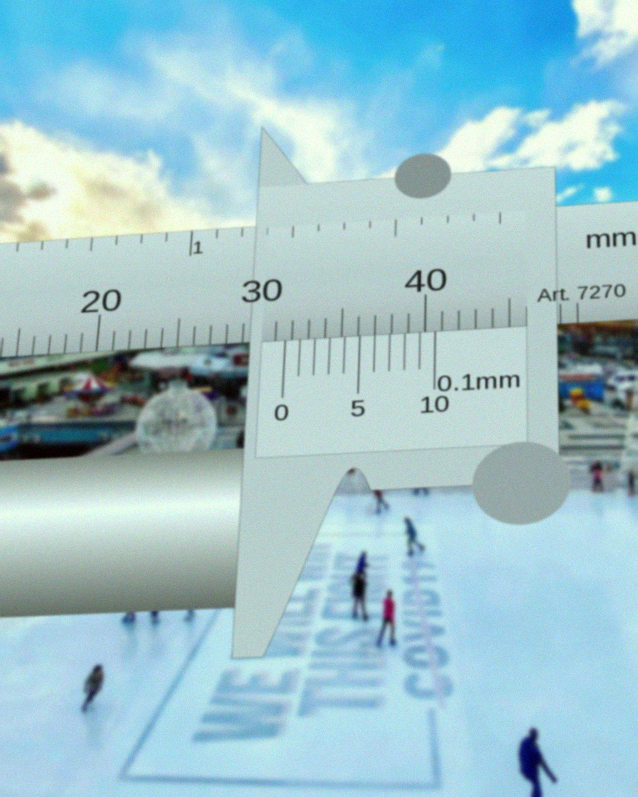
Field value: value=31.6 unit=mm
